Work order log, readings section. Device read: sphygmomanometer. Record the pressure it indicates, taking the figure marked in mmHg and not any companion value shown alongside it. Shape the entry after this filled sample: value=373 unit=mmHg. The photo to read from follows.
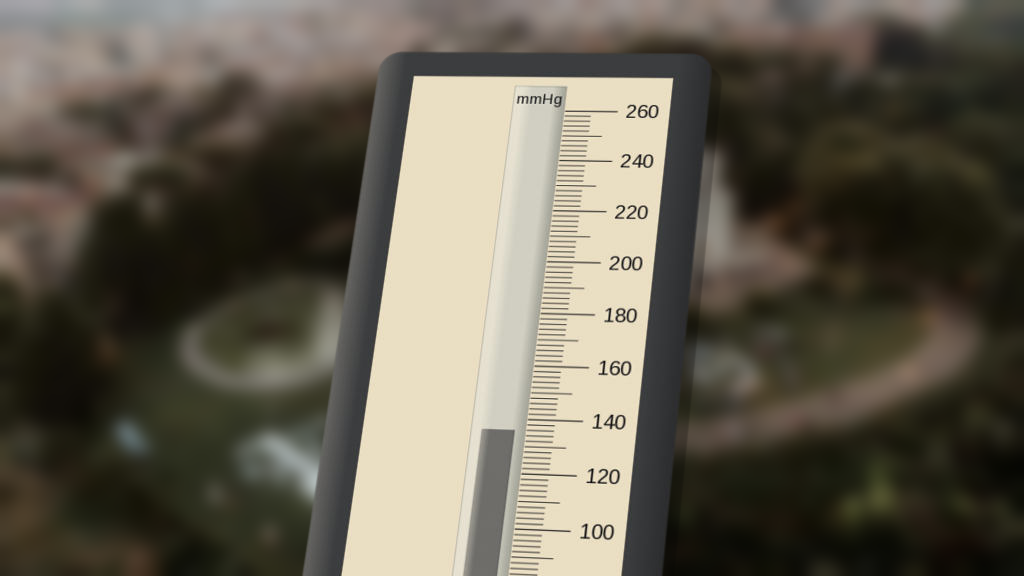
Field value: value=136 unit=mmHg
